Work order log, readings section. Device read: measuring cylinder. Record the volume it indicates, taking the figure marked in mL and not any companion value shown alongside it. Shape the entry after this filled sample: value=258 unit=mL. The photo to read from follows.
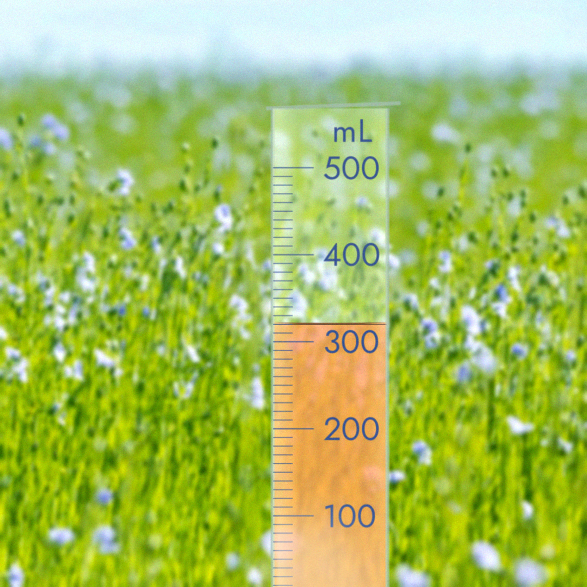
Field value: value=320 unit=mL
